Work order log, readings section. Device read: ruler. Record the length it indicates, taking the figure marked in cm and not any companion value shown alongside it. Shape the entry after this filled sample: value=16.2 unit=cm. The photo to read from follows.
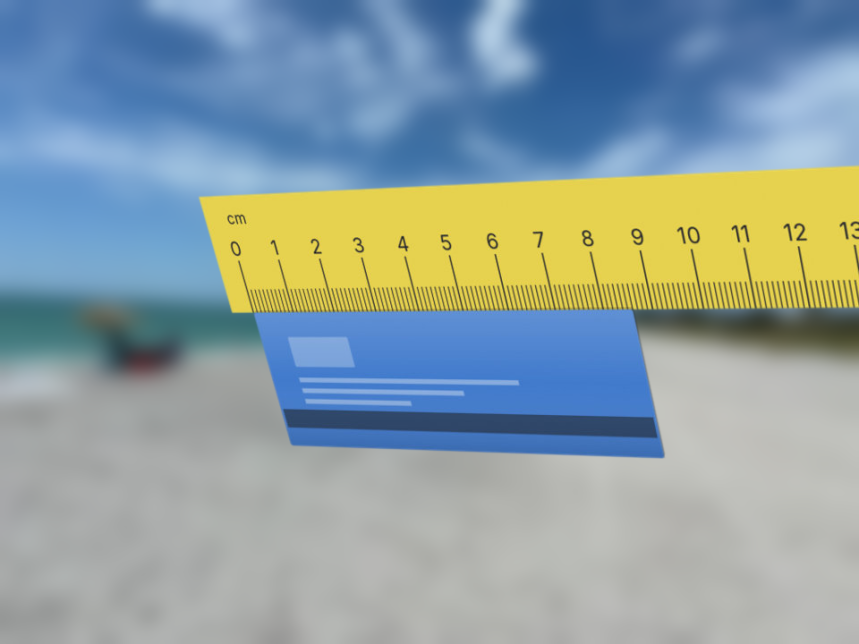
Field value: value=8.6 unit=cm
